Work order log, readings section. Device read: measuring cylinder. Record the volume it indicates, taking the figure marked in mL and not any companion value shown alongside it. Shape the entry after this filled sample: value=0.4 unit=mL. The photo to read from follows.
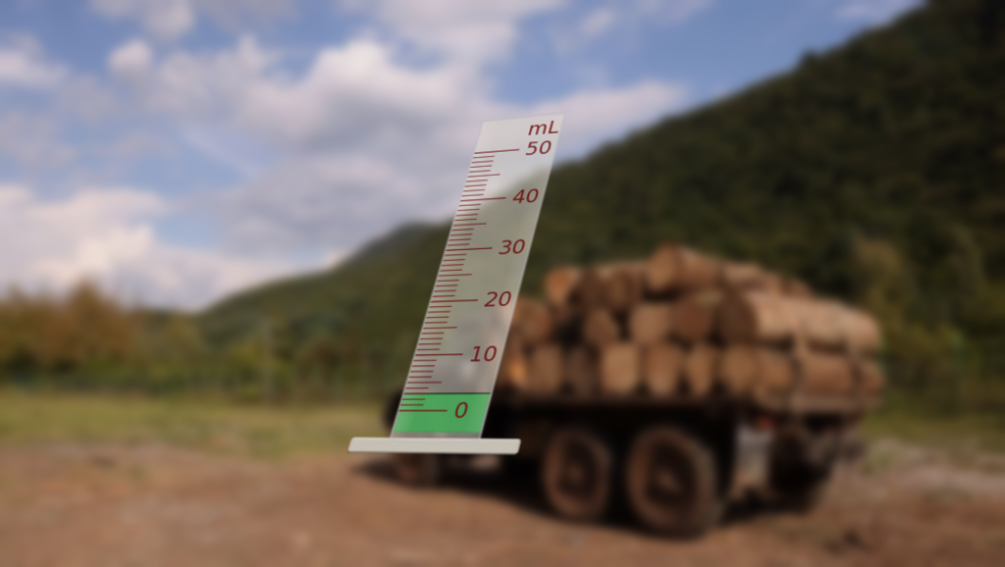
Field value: value=3 unit=mL
